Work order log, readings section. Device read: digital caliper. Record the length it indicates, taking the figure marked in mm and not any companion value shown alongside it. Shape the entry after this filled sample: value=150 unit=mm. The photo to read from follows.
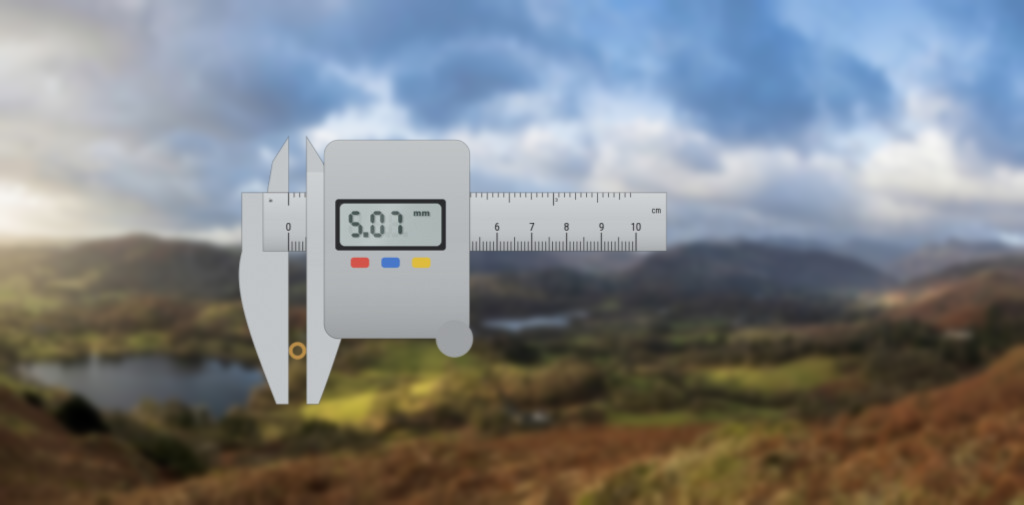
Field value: value=5.07 unit=mm
